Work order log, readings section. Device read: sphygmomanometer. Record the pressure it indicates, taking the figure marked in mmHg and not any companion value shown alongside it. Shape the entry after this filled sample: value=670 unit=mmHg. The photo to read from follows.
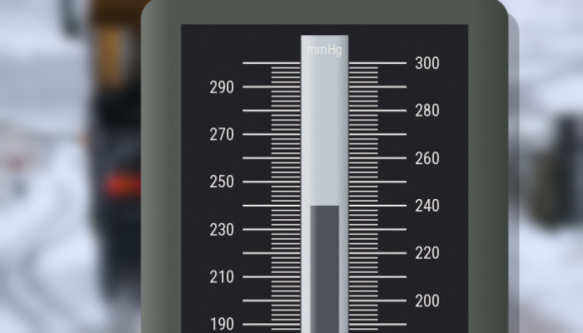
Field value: value=240 unit=mmHg
